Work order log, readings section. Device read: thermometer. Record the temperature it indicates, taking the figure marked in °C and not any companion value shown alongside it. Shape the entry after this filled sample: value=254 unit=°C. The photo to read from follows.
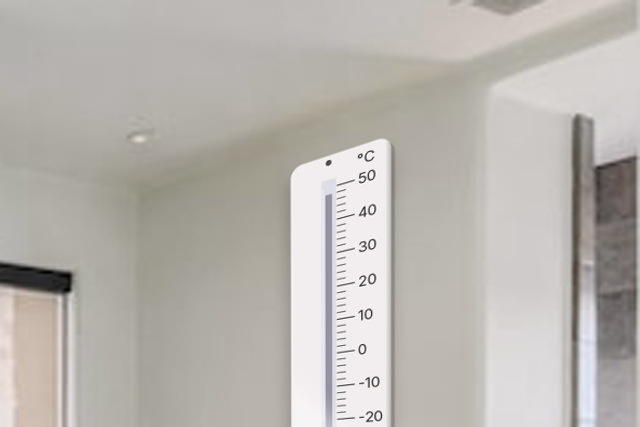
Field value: value=48 unit=°C
